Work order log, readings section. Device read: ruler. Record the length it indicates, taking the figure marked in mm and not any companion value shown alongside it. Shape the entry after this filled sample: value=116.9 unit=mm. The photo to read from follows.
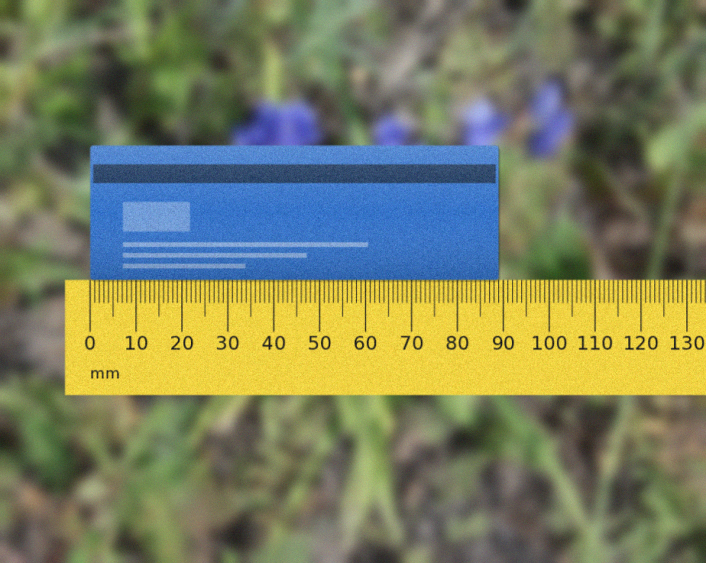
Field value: value=89 unit=mm
